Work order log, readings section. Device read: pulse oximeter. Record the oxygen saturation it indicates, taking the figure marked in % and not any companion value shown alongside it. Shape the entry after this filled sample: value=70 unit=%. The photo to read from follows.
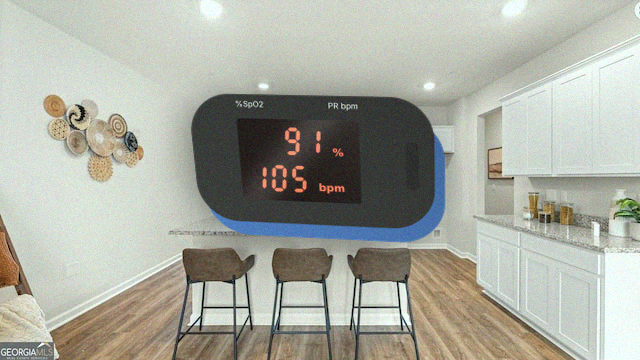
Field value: value=91 unit=%
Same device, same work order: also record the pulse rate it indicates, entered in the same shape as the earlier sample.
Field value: value=105 unit=bpm
